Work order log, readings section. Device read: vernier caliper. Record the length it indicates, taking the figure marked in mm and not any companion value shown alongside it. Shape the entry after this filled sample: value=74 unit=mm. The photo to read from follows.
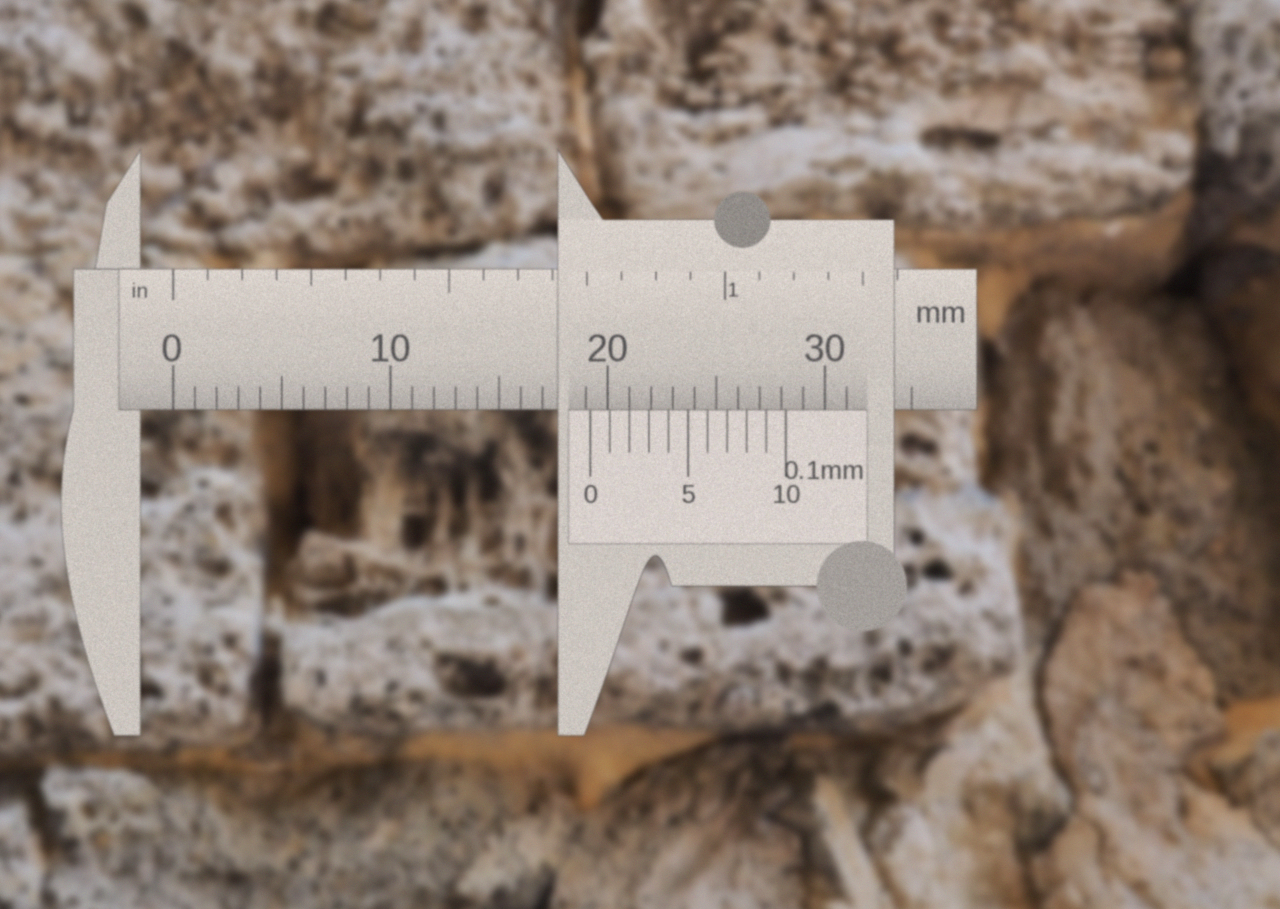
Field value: value=19.2 unit=mm
